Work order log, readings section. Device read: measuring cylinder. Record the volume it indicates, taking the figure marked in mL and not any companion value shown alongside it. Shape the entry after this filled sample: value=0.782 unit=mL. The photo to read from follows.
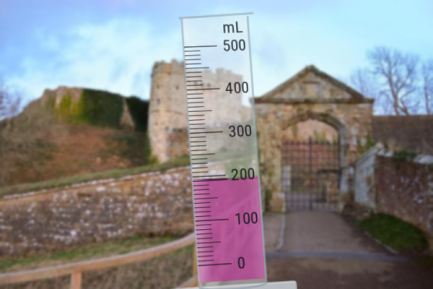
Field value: value=190 unit=mL
